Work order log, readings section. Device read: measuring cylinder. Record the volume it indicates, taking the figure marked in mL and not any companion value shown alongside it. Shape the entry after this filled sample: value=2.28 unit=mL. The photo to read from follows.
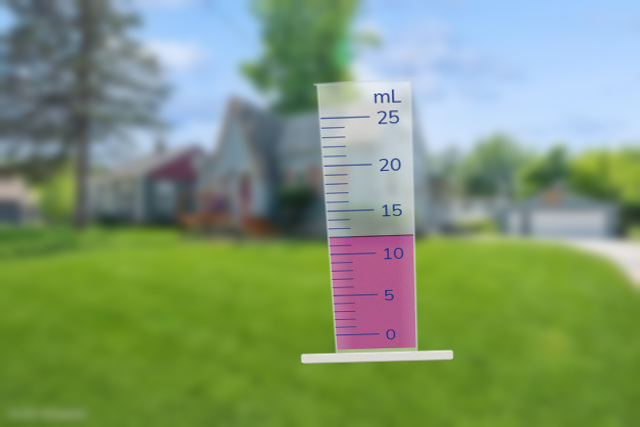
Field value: value=12 unit=mL
